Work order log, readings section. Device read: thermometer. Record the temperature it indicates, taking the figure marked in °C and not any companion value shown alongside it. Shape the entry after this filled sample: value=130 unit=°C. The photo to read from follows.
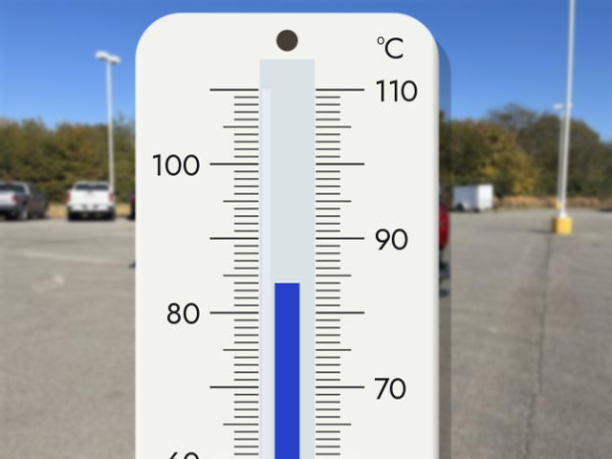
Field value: value=84 unit=°C
